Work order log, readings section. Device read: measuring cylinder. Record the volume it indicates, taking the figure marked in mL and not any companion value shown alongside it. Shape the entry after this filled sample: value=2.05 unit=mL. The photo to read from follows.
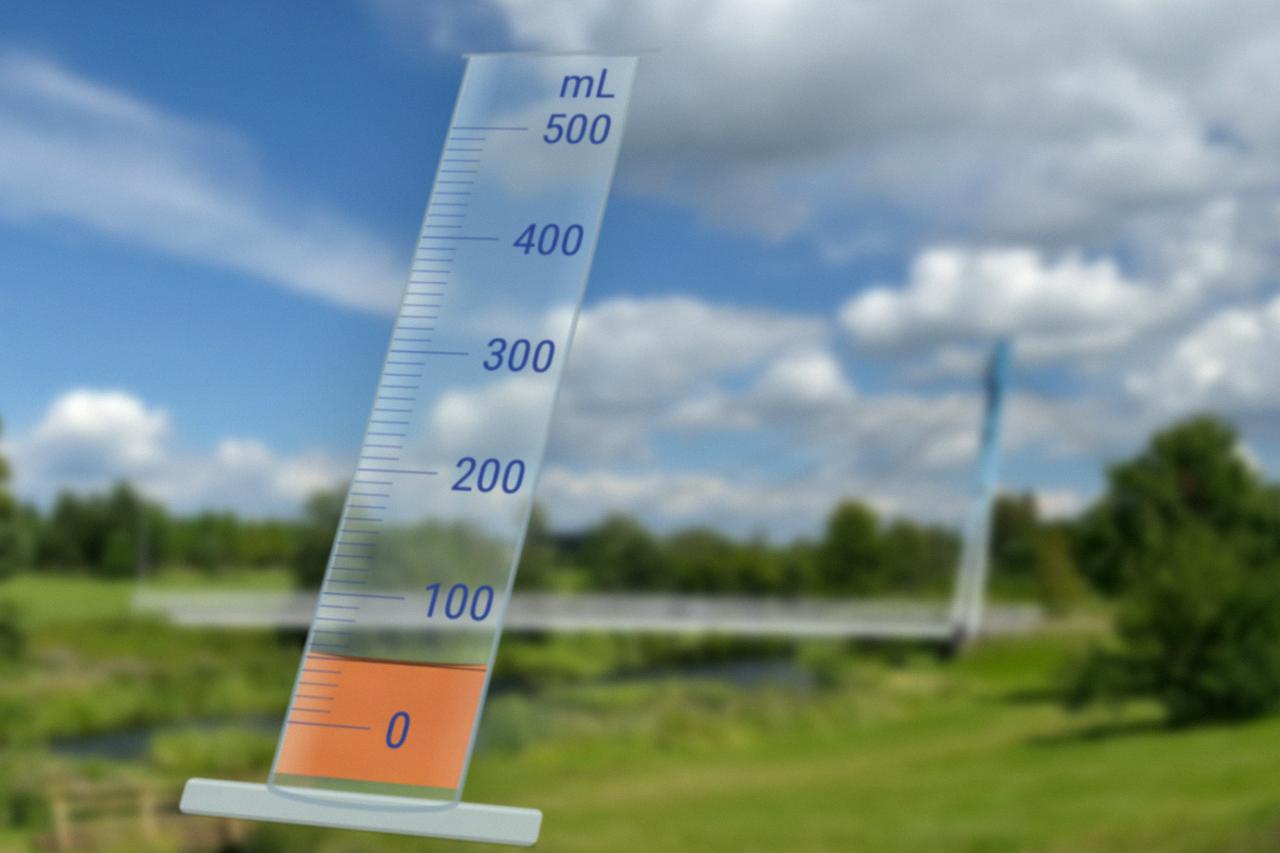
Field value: value=50 unit=mL
